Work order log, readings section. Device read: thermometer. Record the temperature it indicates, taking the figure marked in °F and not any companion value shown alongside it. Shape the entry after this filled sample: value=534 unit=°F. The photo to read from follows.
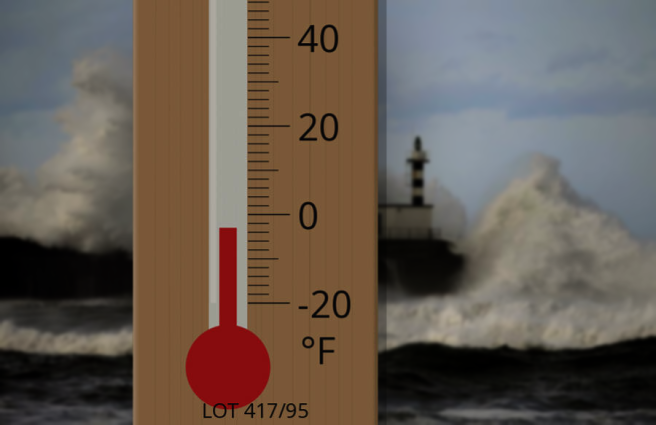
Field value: value=-3 unit=°F
